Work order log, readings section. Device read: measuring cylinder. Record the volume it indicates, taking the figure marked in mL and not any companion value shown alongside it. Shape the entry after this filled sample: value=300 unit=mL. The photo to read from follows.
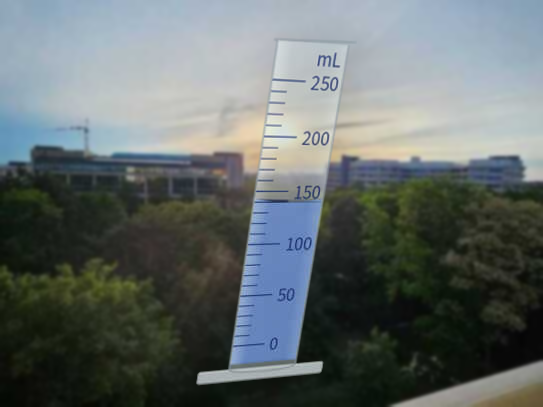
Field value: value=140 unit=mL
